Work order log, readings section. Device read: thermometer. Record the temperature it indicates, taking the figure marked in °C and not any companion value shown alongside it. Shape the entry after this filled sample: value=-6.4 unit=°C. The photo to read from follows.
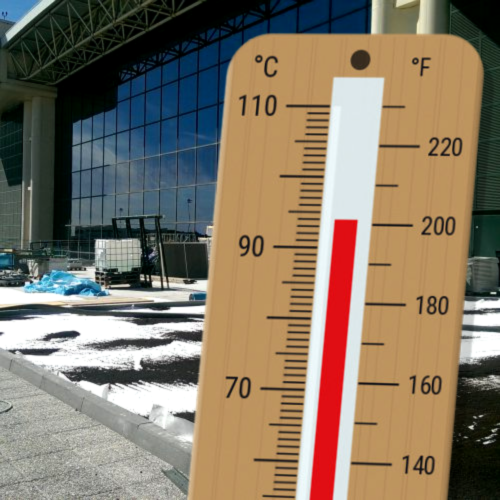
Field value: value=94 unit=°C
